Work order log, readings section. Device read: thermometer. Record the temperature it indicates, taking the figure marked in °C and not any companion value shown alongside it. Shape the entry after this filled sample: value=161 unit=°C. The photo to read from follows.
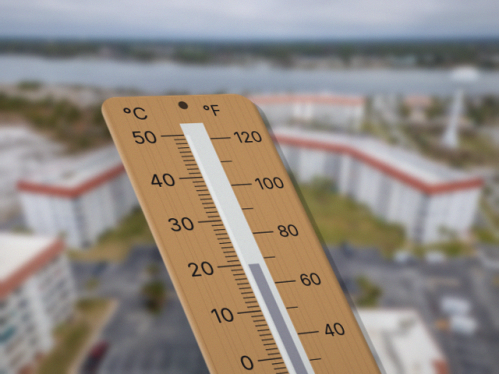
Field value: value=20 unit=°C
